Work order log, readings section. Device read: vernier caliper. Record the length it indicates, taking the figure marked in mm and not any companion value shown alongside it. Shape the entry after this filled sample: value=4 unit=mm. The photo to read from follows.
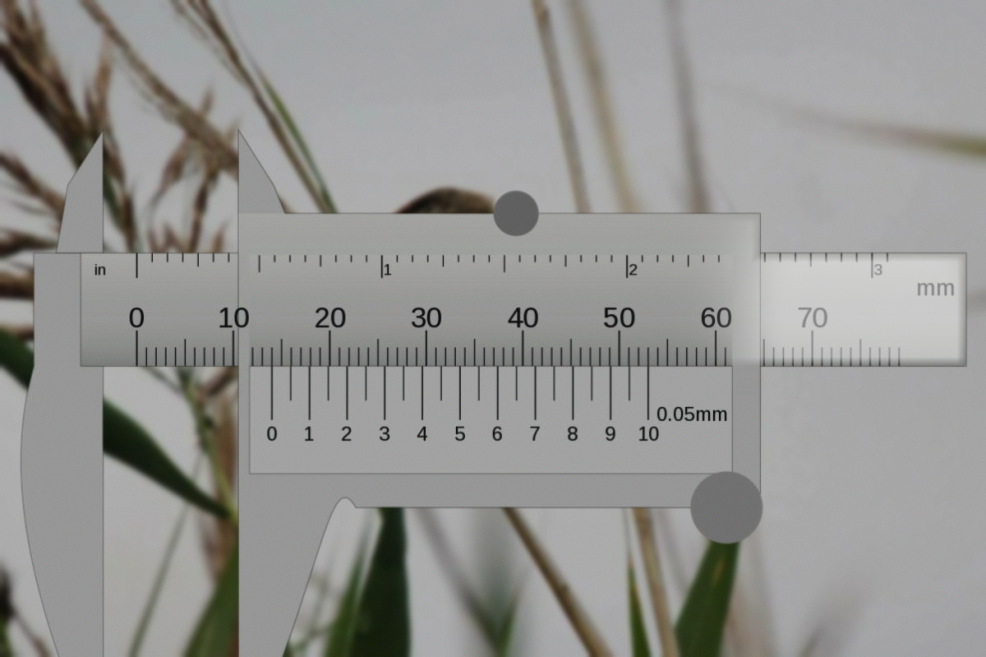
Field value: value=14.0 unit=mm
